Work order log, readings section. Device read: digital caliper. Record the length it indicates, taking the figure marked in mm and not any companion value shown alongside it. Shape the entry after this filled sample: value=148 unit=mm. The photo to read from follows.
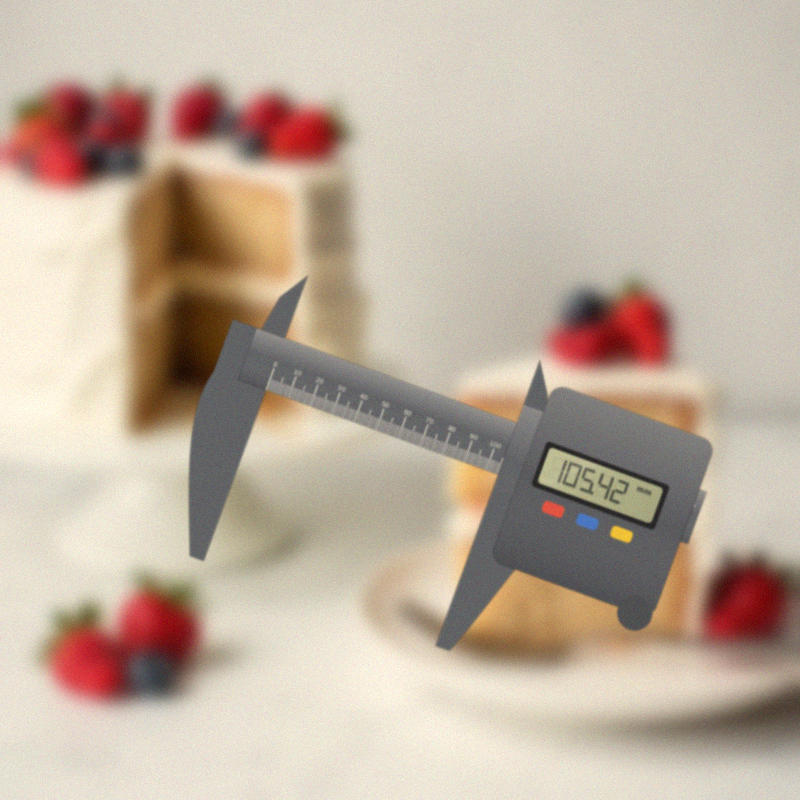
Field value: value=105.42 unit=mm
